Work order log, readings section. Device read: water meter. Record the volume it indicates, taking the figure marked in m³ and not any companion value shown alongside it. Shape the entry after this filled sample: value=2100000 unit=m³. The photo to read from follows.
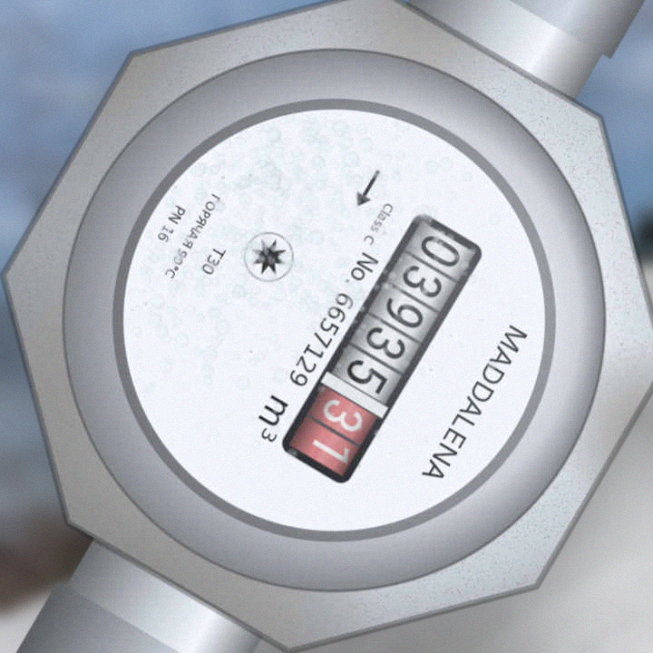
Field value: value=3935.31 unit=m³
